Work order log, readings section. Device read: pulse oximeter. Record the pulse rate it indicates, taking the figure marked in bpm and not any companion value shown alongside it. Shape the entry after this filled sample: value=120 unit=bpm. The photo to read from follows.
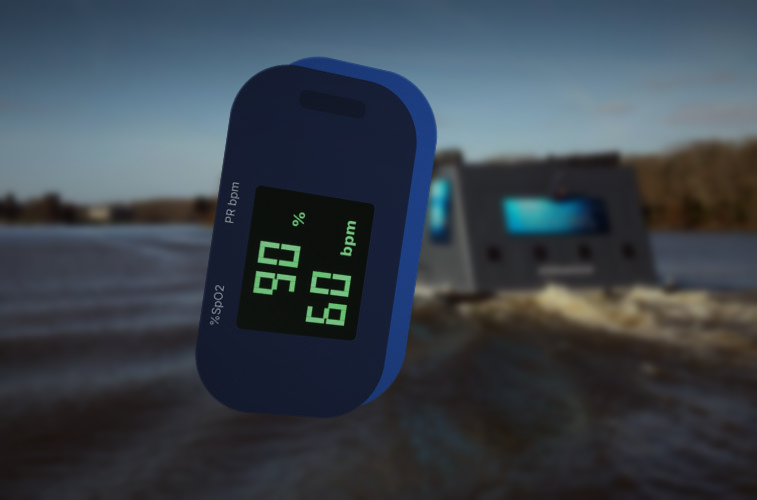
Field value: value=60 unit=bpm
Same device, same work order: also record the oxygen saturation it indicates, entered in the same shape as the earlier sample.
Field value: value=90 unit=%
